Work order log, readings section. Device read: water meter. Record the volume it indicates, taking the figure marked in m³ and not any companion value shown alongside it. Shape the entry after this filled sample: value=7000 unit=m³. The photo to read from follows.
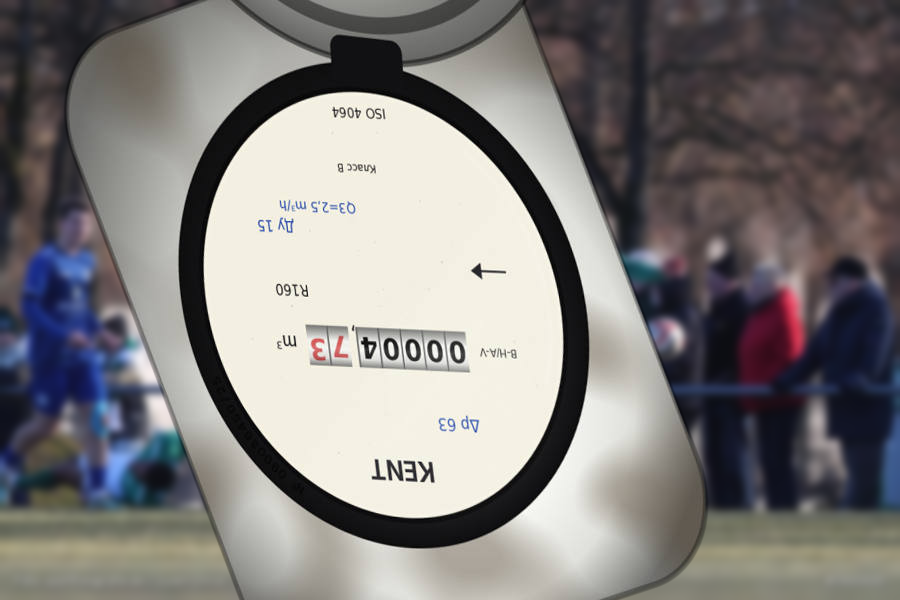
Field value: value=4.73 unit=m³
